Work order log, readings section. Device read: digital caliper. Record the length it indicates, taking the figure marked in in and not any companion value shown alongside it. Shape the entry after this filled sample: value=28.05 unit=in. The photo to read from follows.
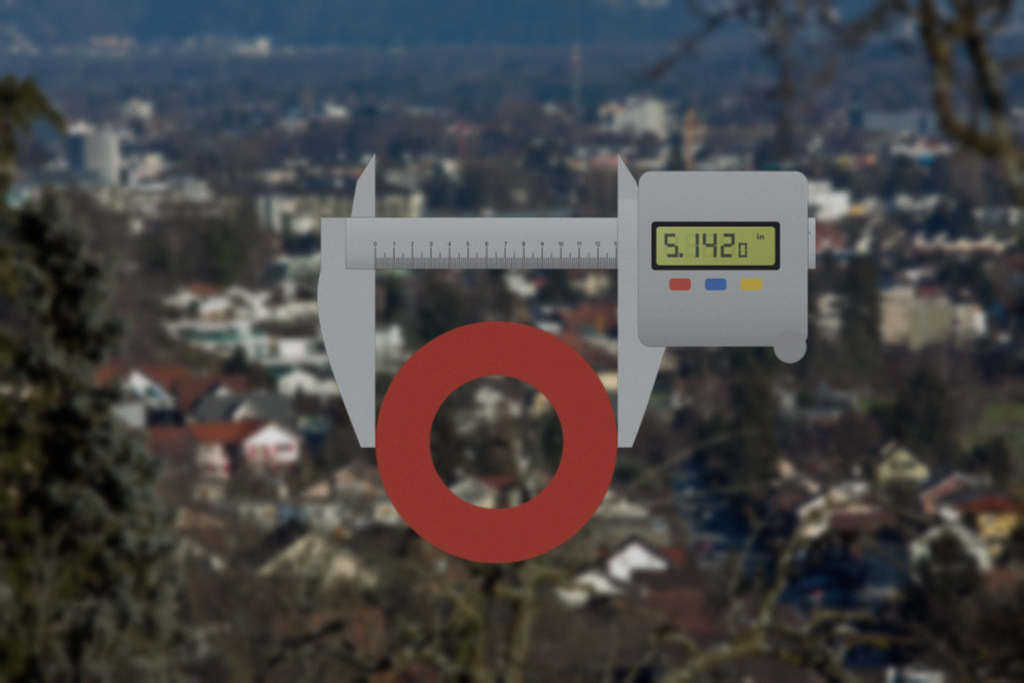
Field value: value=5.1420 unit=in
